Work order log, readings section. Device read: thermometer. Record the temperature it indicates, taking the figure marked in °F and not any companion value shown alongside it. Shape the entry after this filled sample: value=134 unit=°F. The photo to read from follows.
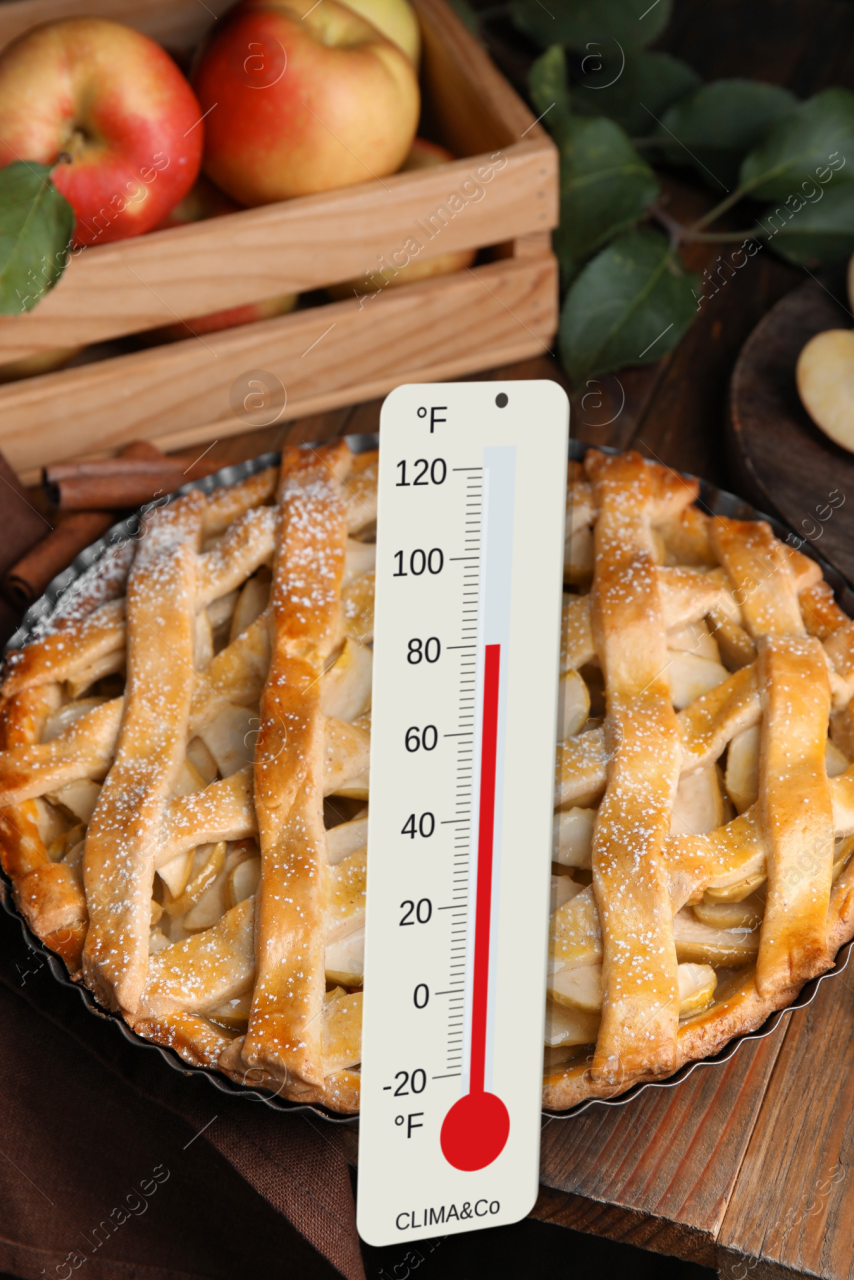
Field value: value=80 unit=°F
